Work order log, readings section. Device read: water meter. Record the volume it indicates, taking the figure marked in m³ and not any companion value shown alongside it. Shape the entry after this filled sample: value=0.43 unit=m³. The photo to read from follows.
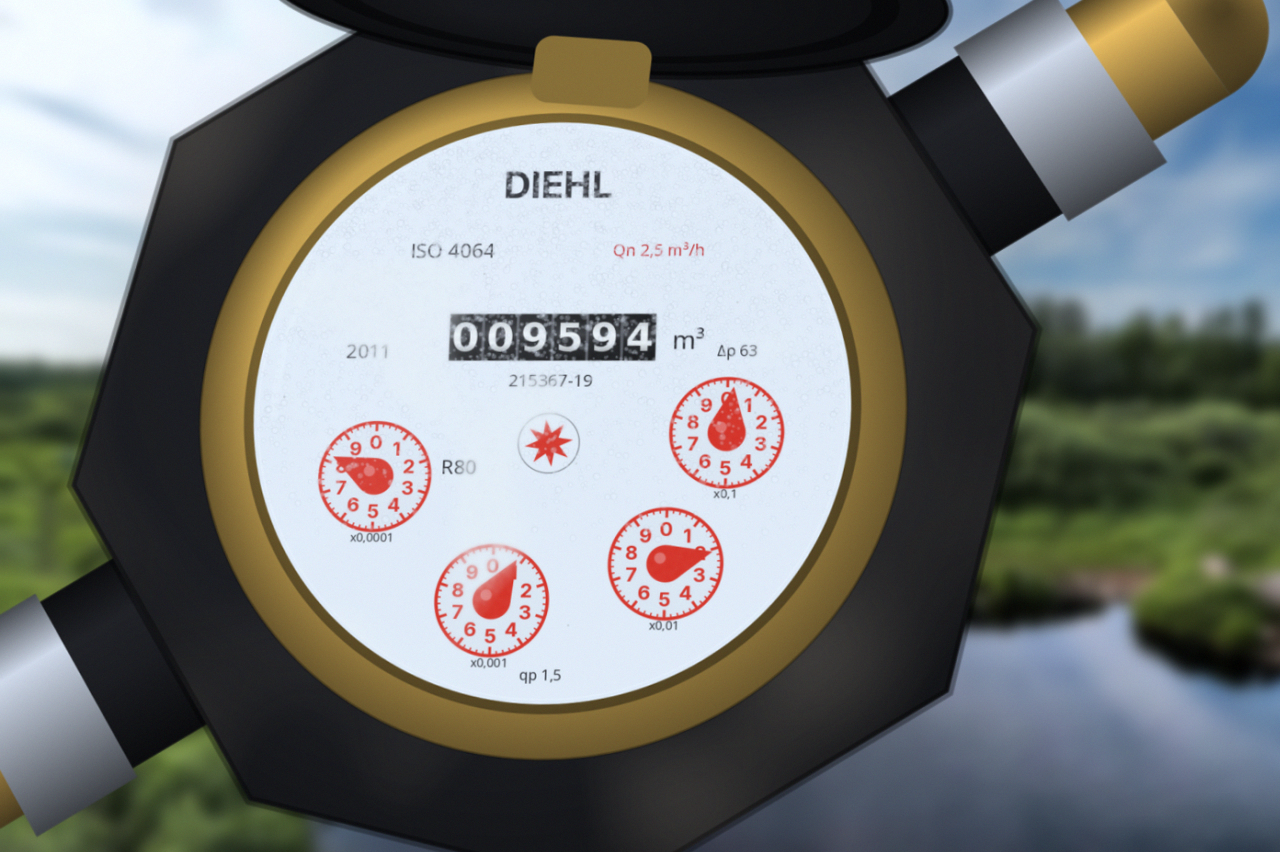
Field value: value=9594.0208 unit=m³
